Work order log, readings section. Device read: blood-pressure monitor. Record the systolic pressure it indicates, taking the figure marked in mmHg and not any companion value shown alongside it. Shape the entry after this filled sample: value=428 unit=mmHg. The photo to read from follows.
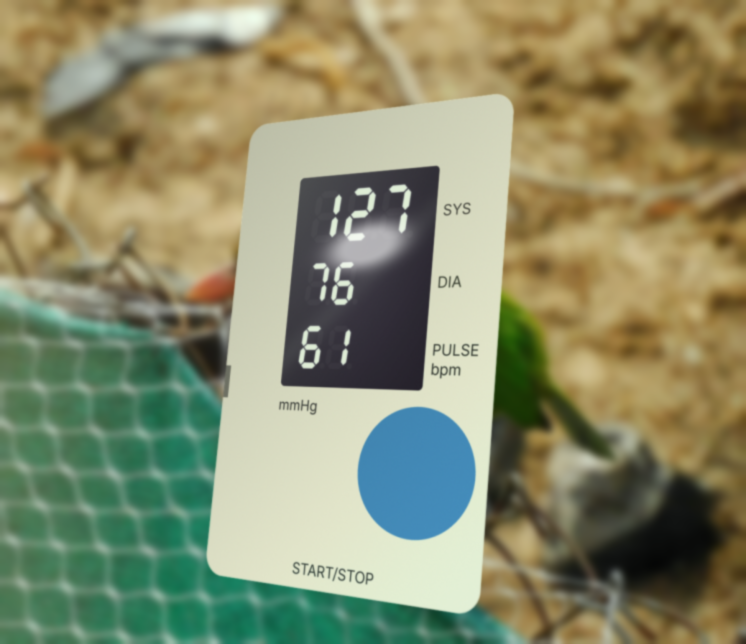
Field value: value=127 unit=mmHg
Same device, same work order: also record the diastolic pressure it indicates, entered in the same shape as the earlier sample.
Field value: value=76 unit=mmHg
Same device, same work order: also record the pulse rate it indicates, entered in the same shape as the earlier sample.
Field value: value=61 unit=bpm
